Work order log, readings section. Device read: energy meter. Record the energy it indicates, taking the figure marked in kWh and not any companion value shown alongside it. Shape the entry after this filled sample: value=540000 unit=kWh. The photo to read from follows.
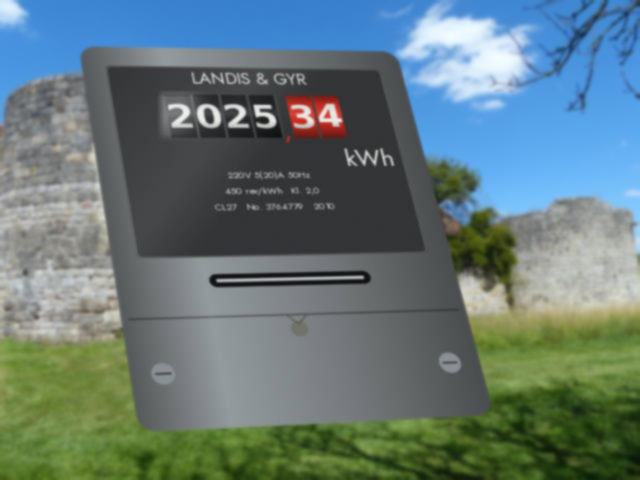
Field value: value=2025.34 unit=kWh
